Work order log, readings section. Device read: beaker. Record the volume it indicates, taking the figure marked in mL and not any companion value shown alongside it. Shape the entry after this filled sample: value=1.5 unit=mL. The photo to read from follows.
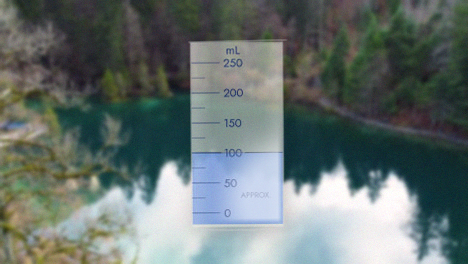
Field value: value=100 unit=mL
